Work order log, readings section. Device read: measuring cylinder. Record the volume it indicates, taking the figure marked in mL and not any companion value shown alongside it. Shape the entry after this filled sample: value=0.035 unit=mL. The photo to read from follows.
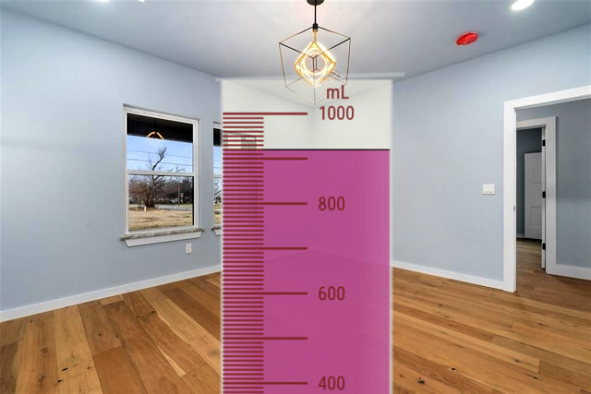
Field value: value=920 unit=mL
